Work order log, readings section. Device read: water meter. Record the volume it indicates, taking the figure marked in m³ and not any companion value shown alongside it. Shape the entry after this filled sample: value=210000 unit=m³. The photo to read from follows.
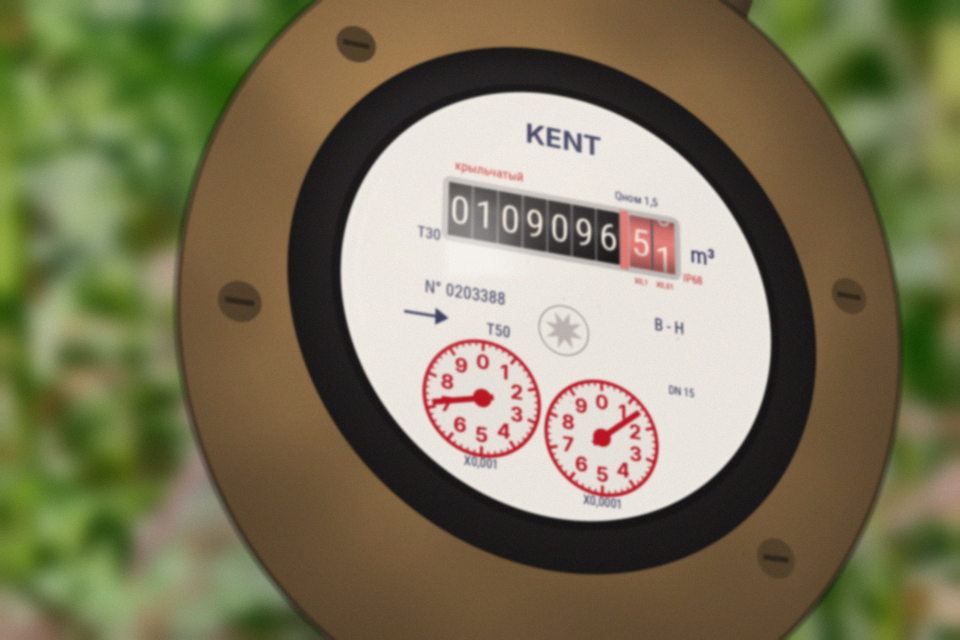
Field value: value=109096.5071 unit=m³
